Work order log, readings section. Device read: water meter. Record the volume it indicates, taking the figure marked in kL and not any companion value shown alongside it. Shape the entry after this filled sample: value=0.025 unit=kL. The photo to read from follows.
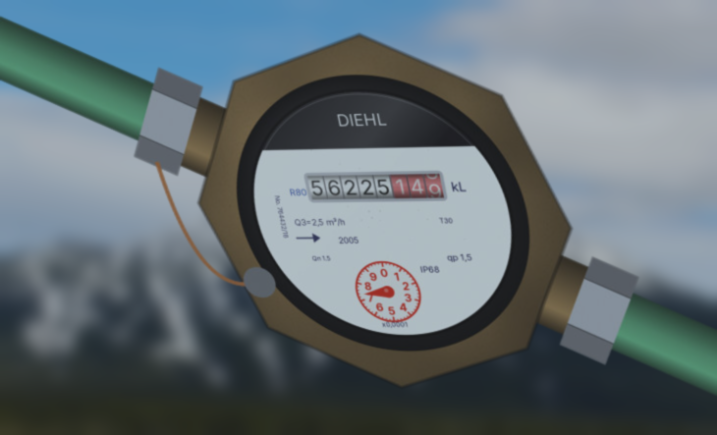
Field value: value=56225.1487 unit=kL
